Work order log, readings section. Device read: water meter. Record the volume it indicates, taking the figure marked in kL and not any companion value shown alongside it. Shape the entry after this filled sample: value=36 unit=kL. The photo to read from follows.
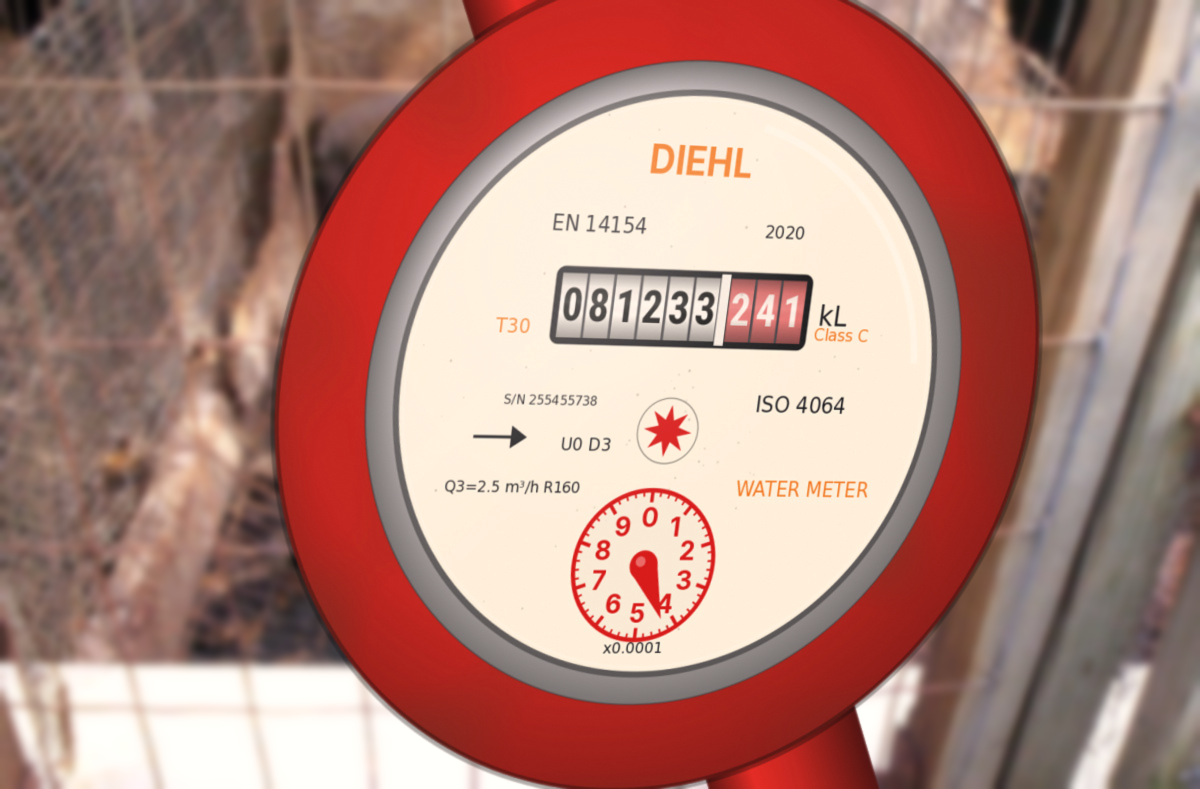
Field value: value=81233.2414 unit=kL
